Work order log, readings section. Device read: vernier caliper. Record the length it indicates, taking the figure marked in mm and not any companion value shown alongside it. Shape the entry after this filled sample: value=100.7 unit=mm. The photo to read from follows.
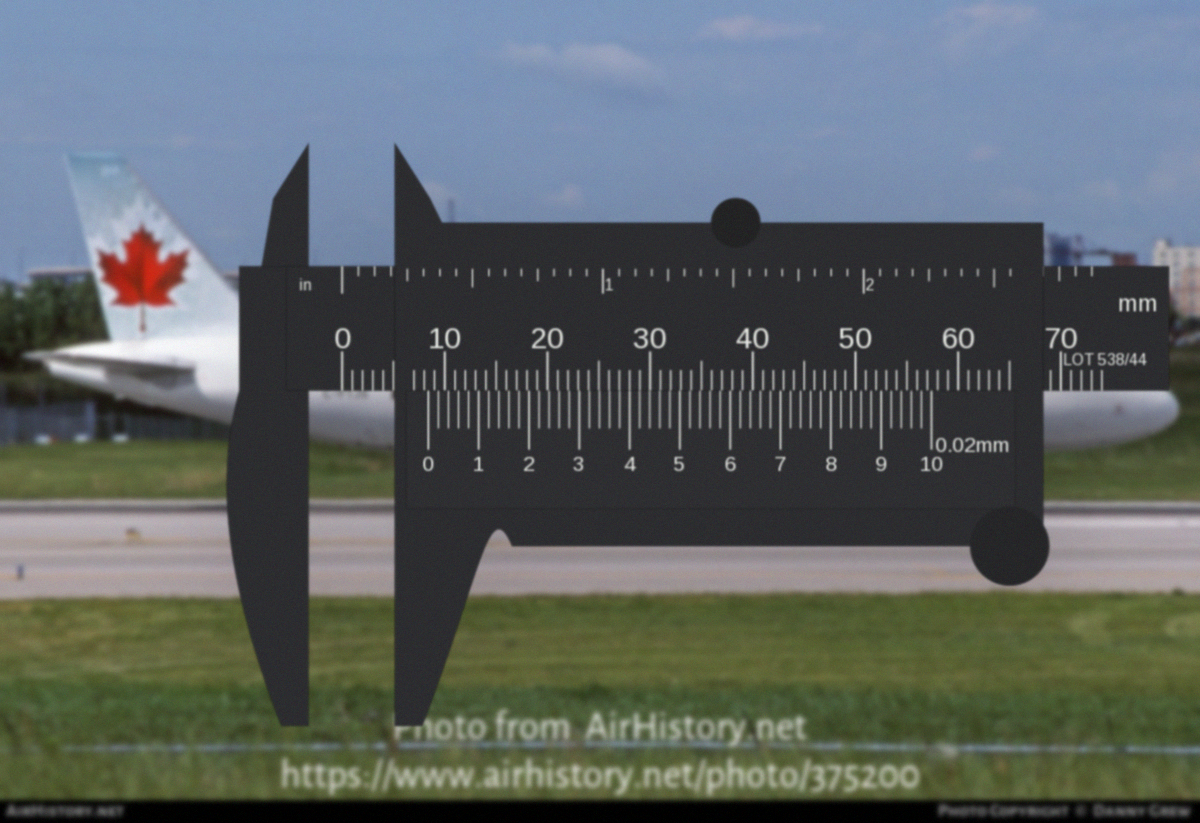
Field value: value=8.4 unit=mm
